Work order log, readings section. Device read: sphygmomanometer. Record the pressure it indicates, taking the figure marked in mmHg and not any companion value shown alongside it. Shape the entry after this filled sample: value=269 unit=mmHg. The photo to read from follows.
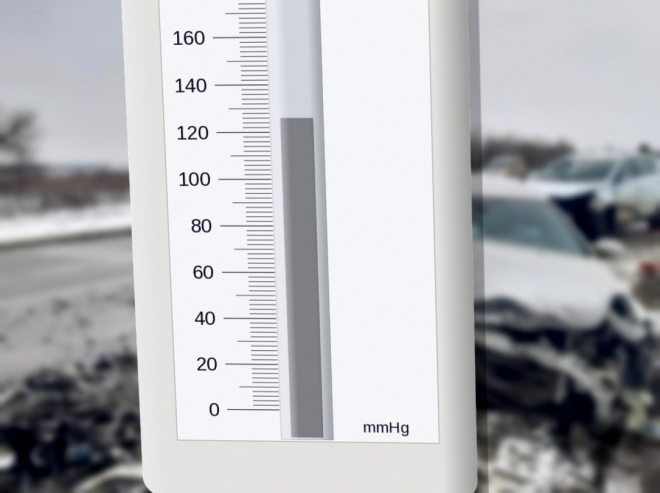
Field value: value=126 unit=mmHg
